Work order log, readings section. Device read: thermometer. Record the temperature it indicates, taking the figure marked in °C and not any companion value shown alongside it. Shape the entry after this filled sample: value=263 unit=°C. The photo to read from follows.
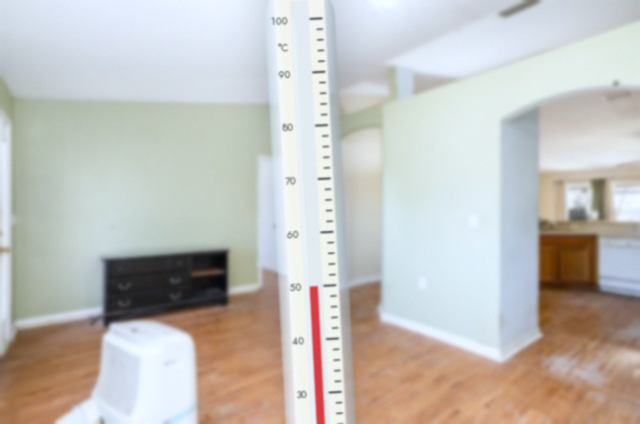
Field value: value=50 unit=°C
